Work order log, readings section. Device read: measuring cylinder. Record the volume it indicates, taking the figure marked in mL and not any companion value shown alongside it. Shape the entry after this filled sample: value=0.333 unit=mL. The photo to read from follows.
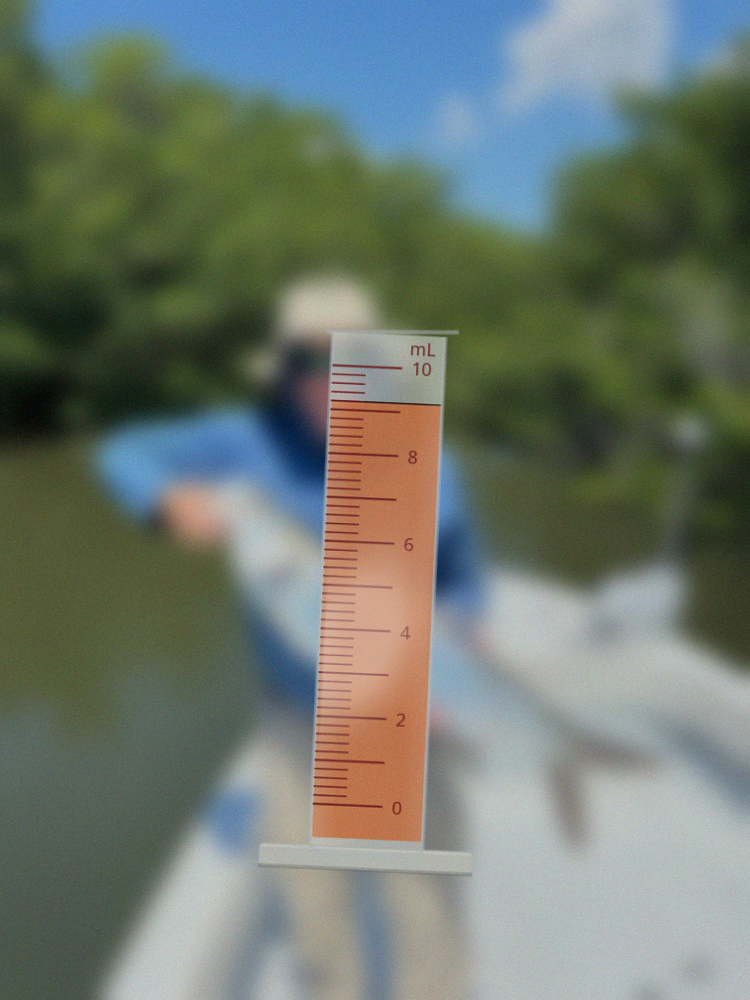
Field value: value=9.2 unit=mL
